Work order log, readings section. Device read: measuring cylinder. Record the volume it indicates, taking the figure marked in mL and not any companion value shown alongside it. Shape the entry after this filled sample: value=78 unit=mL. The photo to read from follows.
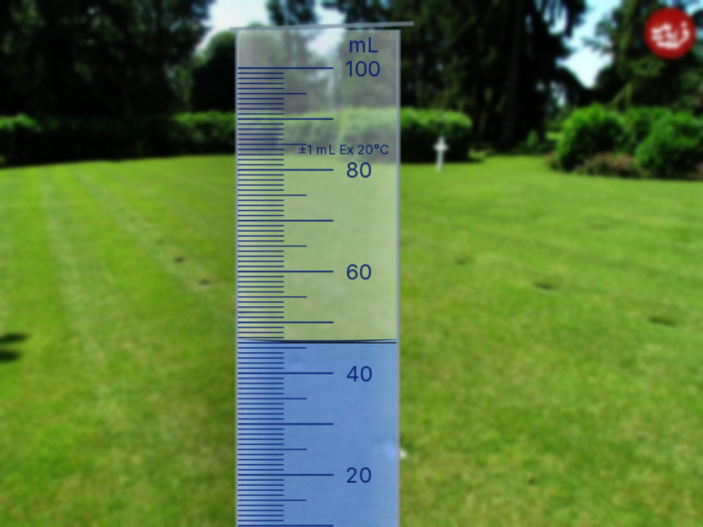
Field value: value=46 unit=mL
